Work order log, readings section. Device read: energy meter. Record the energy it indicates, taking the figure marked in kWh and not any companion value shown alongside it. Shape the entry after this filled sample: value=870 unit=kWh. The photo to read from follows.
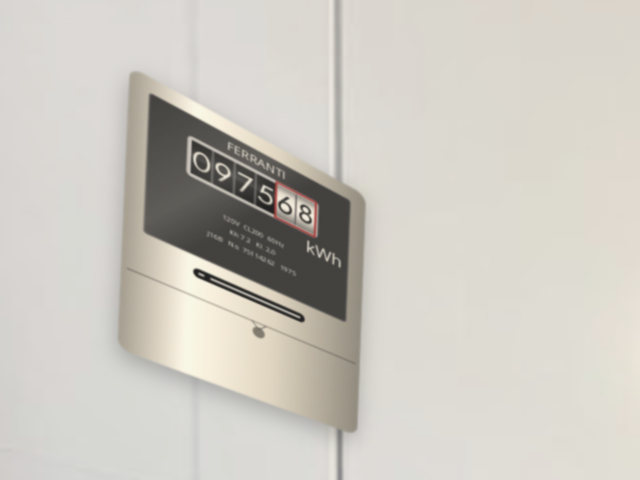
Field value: value=975.68 unit=kWh
